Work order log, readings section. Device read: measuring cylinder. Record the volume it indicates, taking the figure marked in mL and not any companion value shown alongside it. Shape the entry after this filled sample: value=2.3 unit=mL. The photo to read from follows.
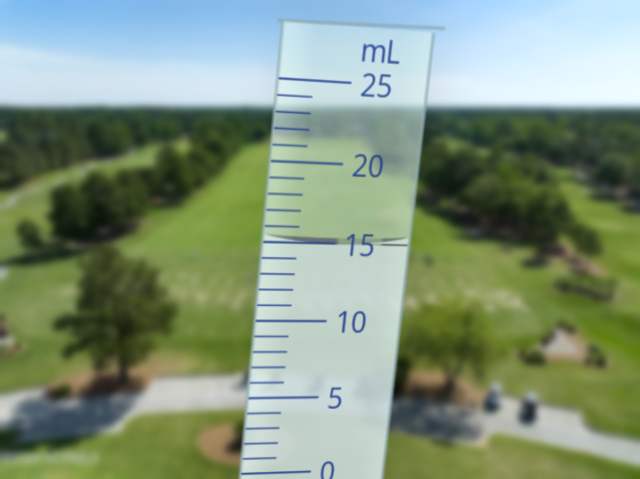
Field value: value=15 unit=mL
